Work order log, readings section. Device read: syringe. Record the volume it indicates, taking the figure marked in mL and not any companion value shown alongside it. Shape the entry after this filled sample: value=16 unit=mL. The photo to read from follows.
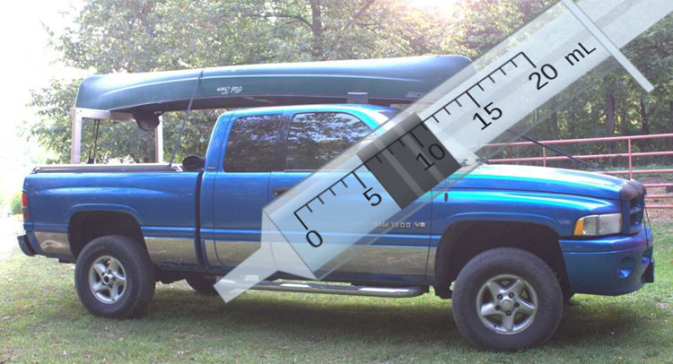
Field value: value=6 unit=mL
